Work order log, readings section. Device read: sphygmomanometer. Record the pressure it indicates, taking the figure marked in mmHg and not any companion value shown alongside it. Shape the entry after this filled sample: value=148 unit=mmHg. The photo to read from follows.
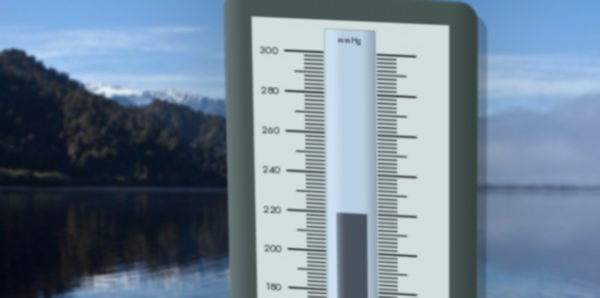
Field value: value=220 unit=mmHg
